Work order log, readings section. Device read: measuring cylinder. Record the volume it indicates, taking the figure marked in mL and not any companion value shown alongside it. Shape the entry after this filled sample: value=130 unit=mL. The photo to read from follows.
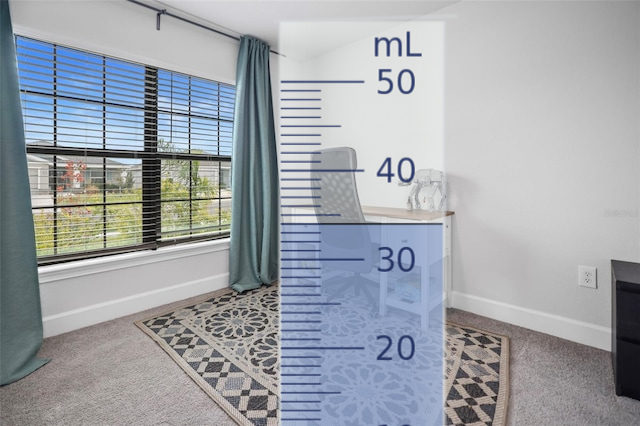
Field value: value=34 unit=mL
